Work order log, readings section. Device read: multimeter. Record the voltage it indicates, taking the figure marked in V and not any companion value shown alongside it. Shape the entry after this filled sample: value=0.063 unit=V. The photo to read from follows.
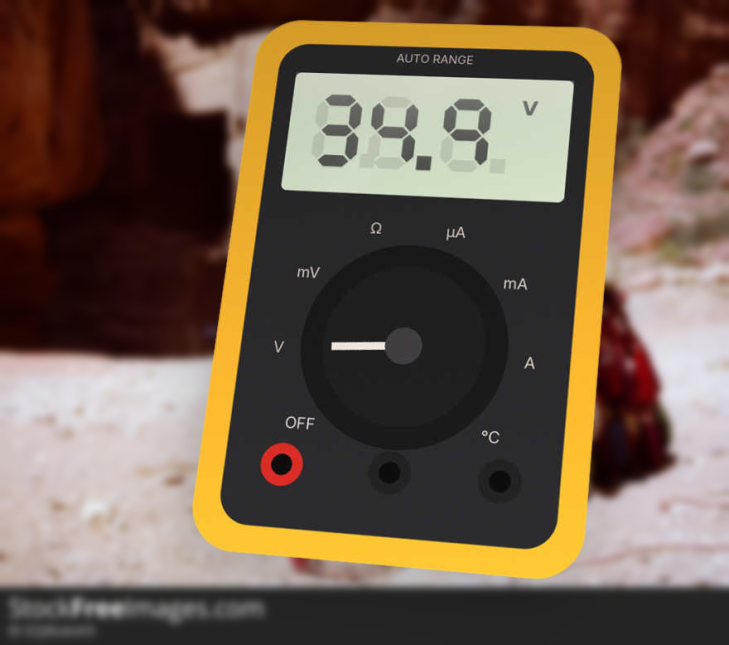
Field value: value=34.9 unit=V
